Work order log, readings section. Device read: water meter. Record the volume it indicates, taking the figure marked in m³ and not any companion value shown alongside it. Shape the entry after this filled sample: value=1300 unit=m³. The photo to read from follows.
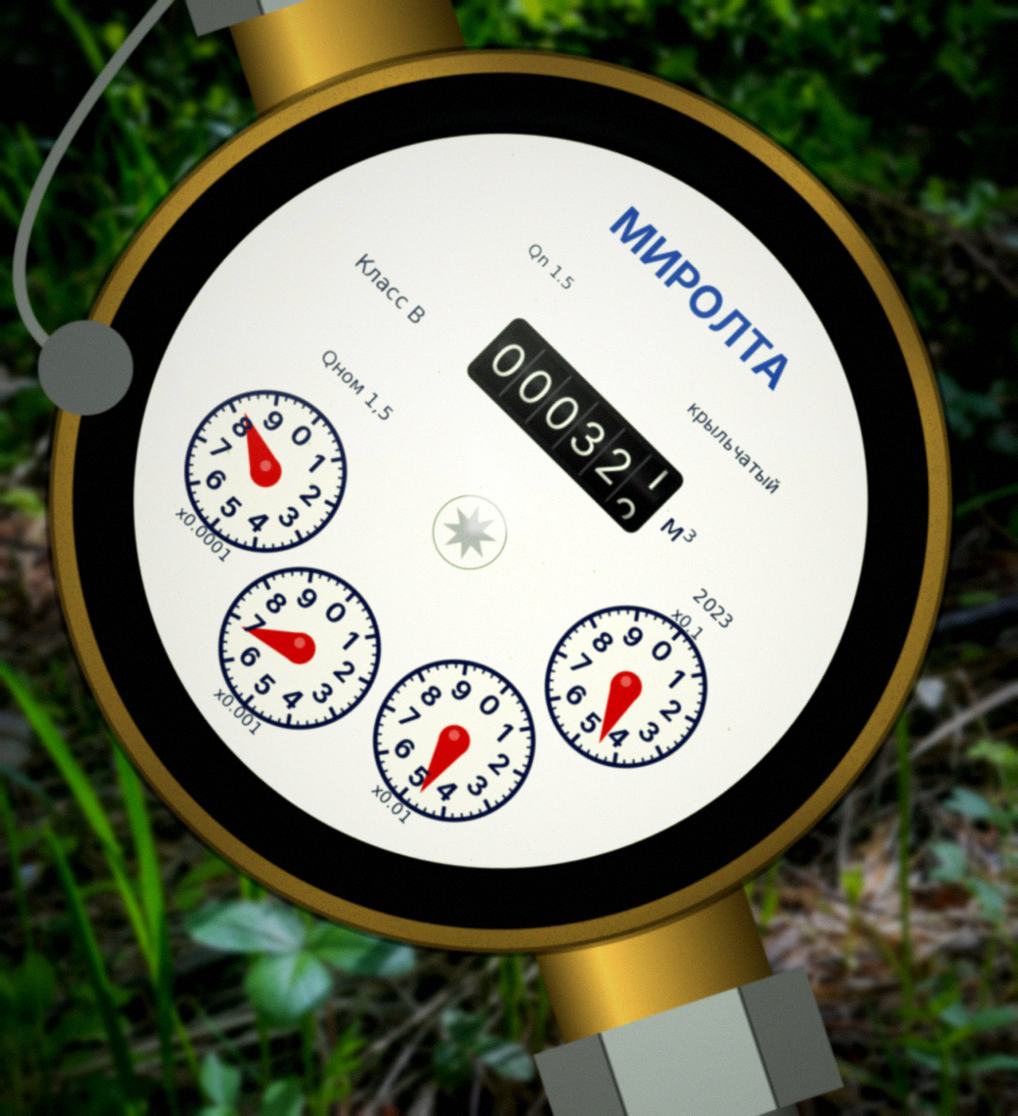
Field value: value=321.4468 unit=m³
